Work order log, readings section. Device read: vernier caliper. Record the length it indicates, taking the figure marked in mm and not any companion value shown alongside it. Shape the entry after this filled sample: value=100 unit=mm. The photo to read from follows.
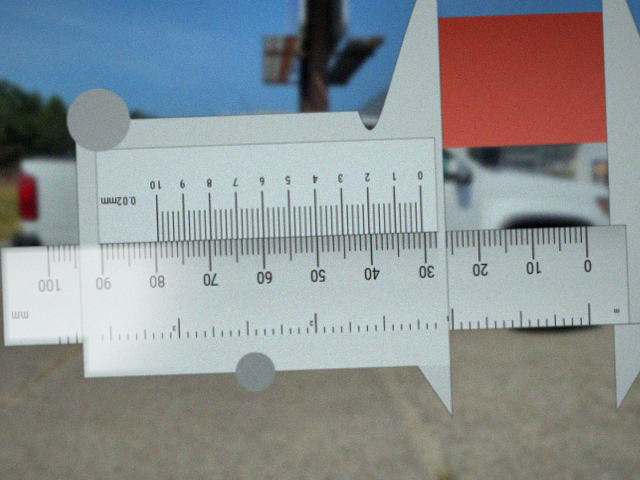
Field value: value=30.5 unit=mm
